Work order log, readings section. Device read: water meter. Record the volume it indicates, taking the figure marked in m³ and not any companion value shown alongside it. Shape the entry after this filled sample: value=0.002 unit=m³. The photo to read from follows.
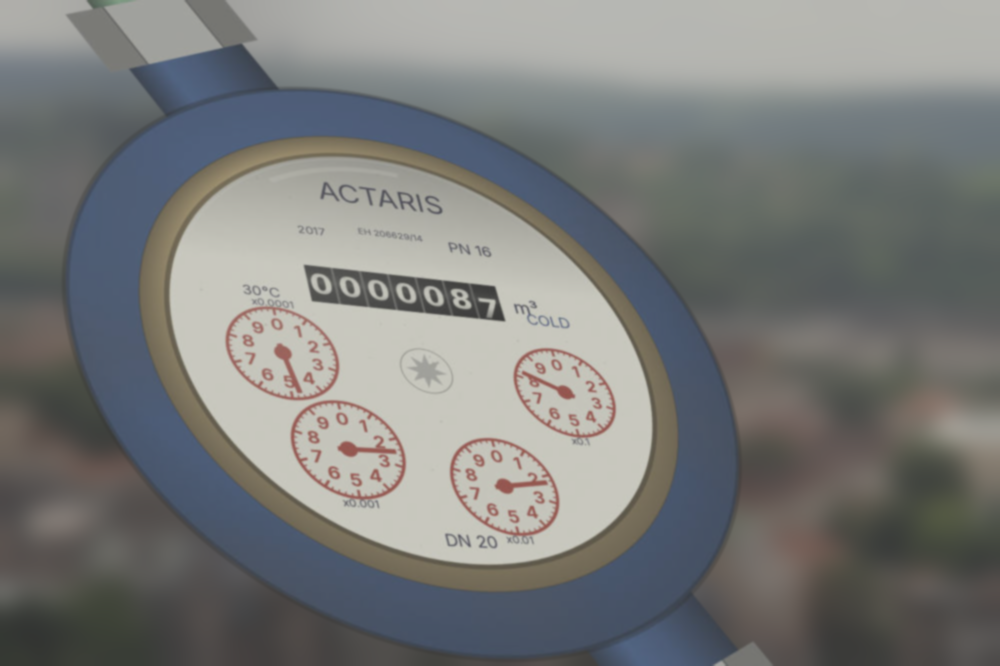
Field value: value=86.8224 unit=m³
